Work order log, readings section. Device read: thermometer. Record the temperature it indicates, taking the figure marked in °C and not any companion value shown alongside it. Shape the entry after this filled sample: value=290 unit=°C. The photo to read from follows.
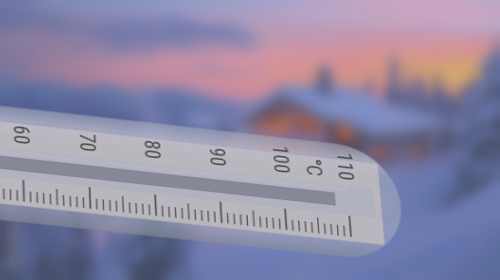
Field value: value=108 unit=°C
